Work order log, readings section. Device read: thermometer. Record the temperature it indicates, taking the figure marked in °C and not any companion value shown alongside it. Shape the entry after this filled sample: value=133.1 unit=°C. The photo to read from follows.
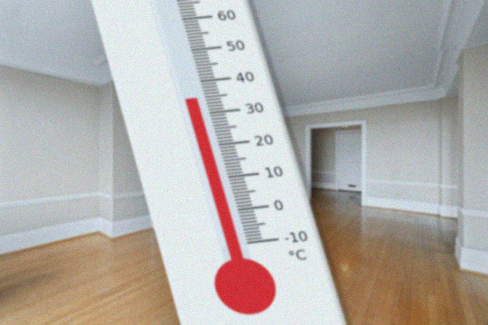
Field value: value=35 unit=°C
